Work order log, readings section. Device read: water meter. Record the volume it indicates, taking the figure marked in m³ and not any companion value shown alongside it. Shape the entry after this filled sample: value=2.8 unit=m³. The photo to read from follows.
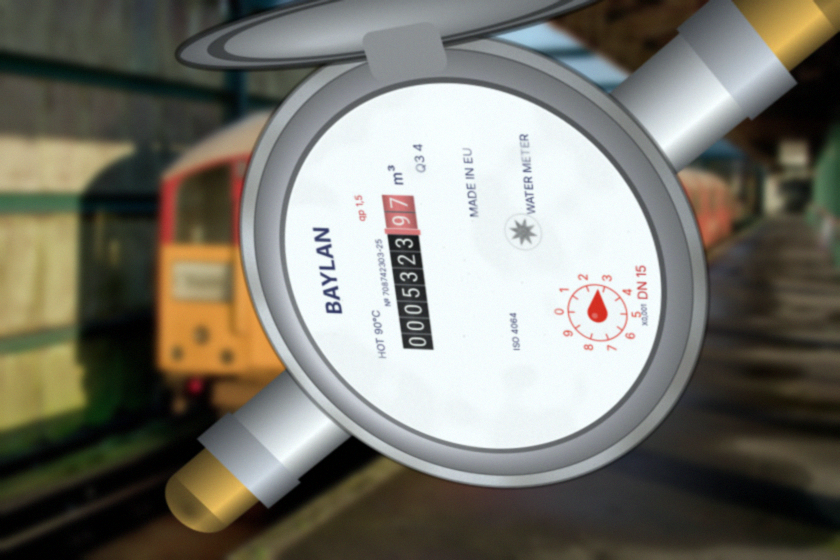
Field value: value=5323.972 unit=m³
